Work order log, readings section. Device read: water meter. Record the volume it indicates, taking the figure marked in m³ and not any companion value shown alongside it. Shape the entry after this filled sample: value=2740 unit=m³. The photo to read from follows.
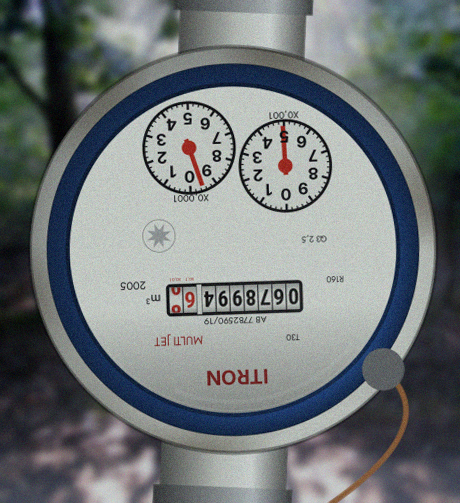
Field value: value=678994.6849 unit=m³
